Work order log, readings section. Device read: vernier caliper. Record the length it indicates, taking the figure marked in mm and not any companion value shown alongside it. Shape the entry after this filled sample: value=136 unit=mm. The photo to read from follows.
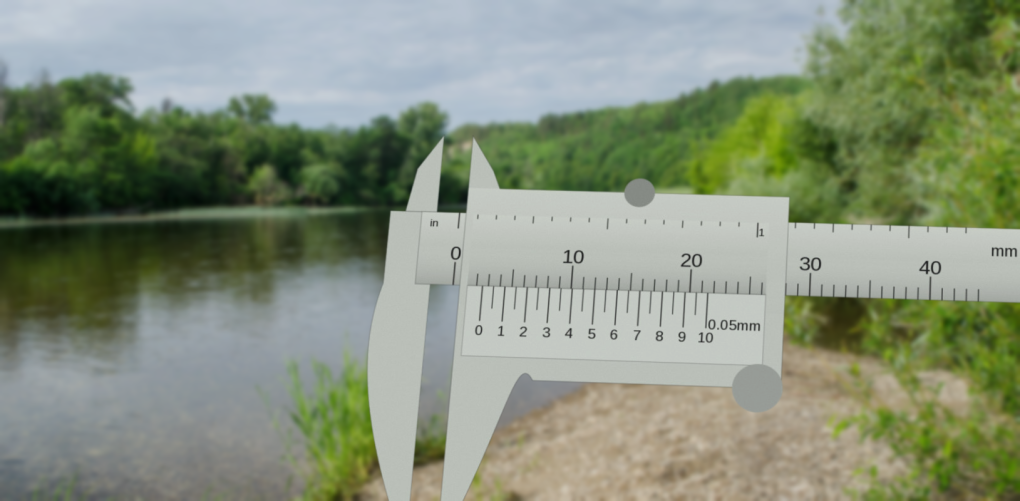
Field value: value=2.5 unit=mm
